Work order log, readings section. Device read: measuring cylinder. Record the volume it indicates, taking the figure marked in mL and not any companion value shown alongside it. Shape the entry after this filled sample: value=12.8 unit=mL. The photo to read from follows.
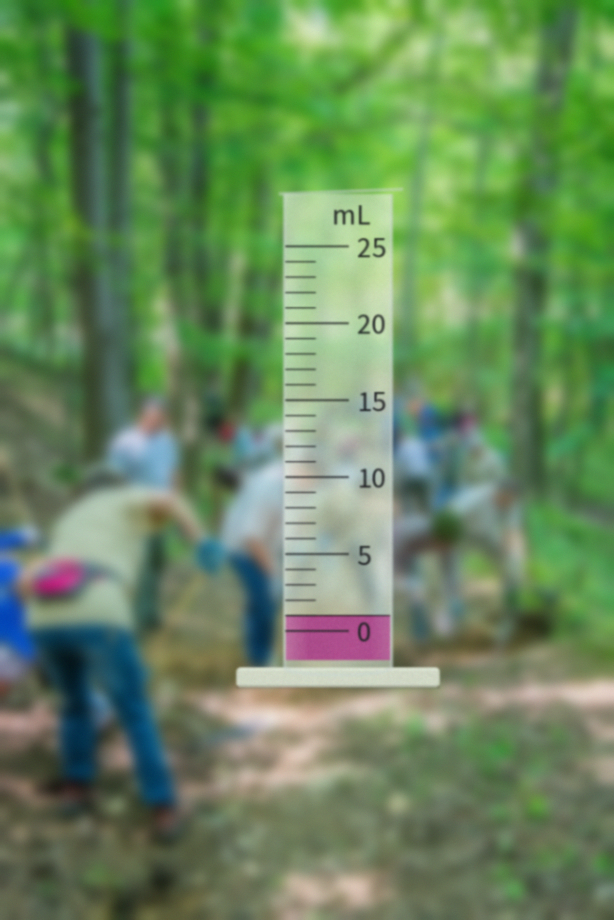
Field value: value=1 unit=mL
